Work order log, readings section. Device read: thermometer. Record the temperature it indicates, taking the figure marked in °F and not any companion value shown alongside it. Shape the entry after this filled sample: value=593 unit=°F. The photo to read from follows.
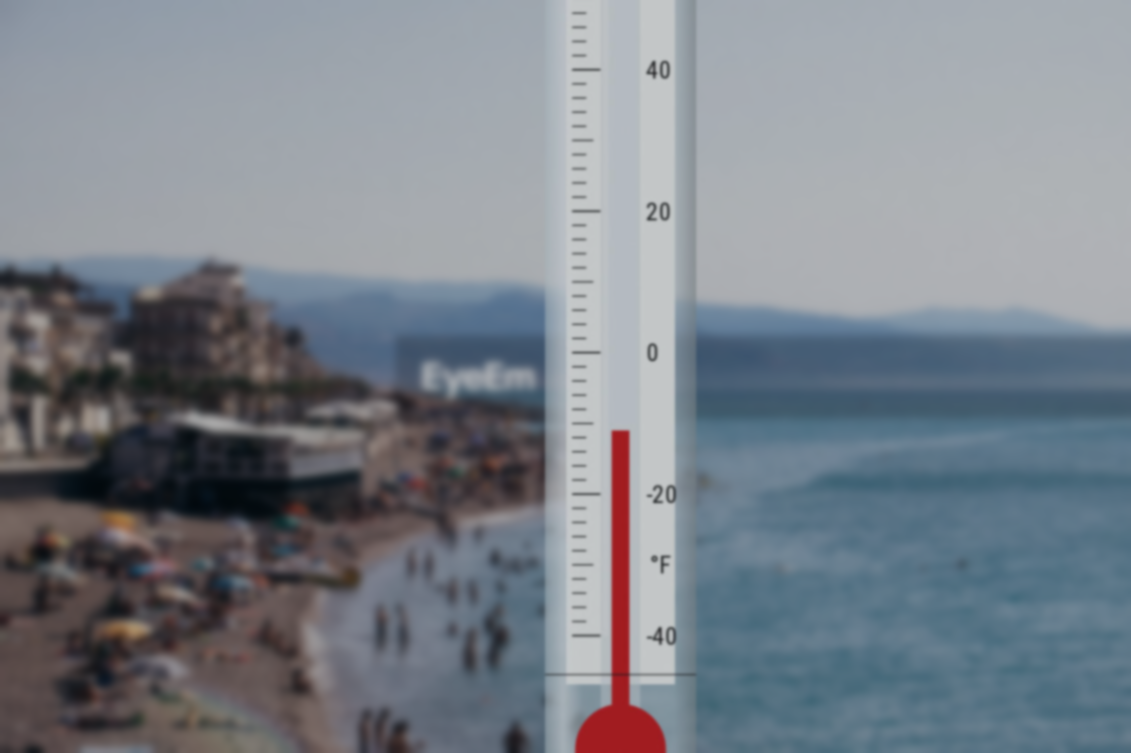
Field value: value=-11 unit=°F
